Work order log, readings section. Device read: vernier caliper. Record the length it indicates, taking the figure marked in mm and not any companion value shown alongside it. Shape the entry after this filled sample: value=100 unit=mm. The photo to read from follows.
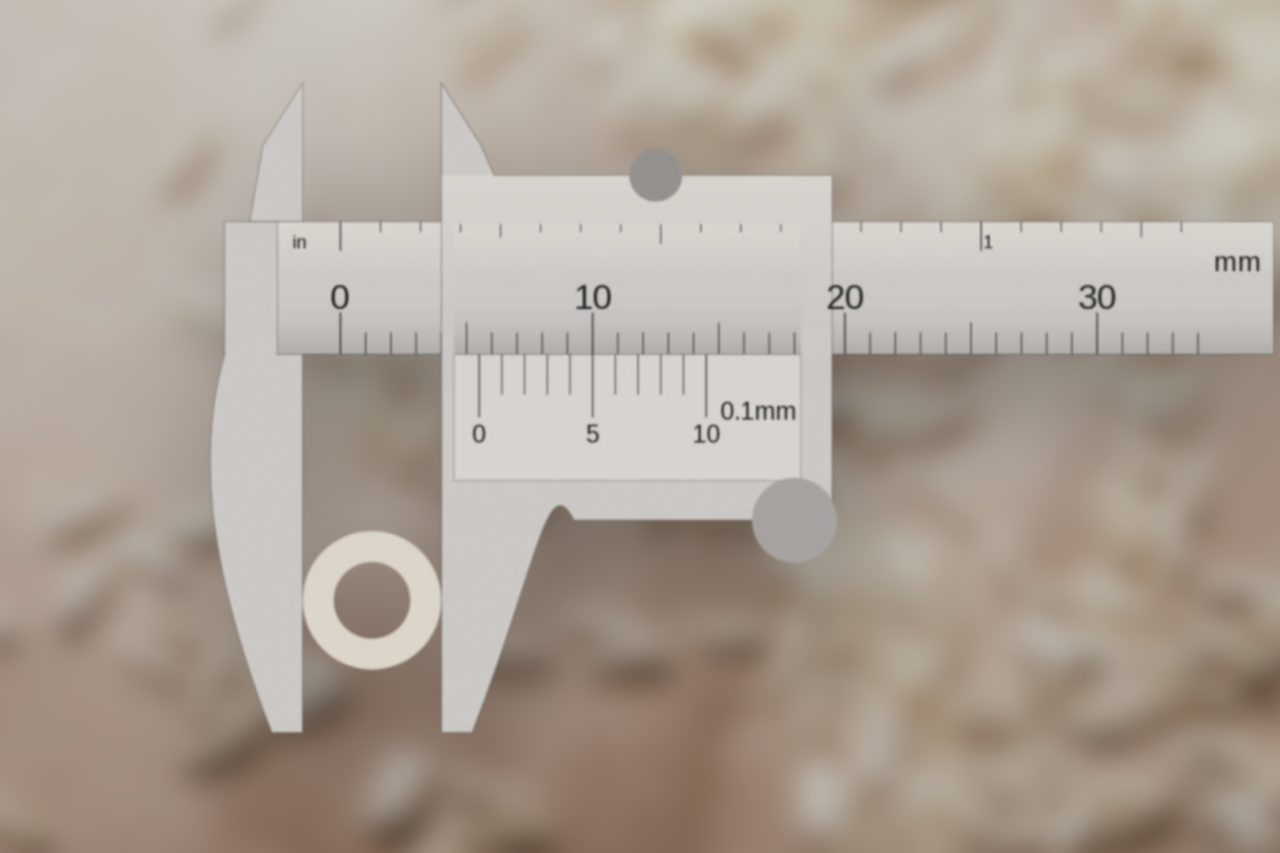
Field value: value=5.5 unit=mm
